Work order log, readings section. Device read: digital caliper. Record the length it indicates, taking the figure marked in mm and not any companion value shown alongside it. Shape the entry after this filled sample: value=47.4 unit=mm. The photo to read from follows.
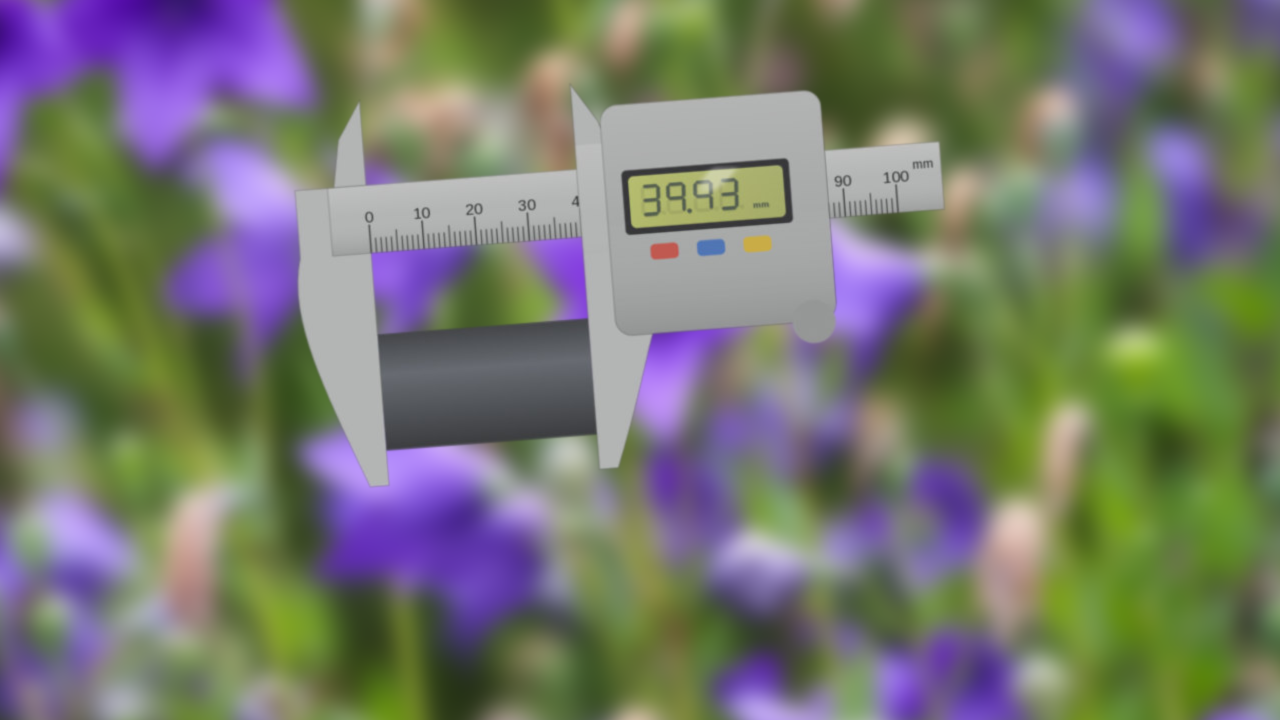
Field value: value=39.93 unit=mm
